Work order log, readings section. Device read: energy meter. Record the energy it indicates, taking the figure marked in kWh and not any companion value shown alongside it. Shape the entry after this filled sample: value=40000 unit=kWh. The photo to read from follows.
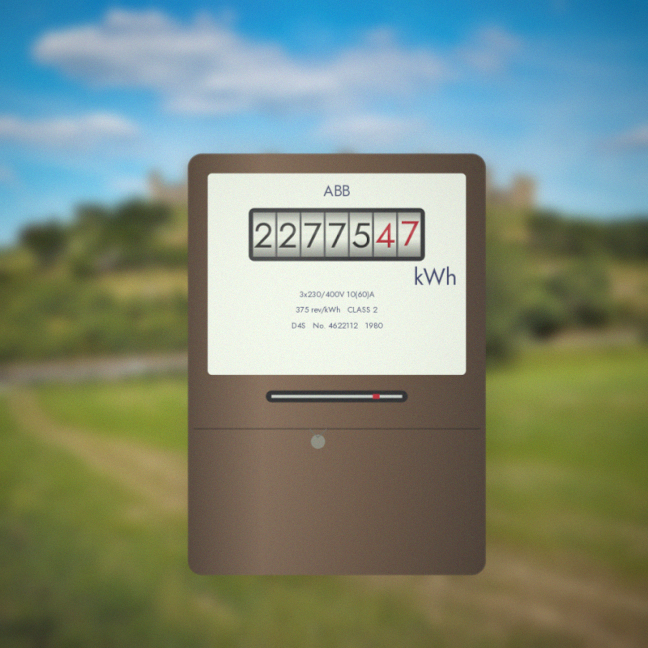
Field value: value=22775.47 unit=kWh
